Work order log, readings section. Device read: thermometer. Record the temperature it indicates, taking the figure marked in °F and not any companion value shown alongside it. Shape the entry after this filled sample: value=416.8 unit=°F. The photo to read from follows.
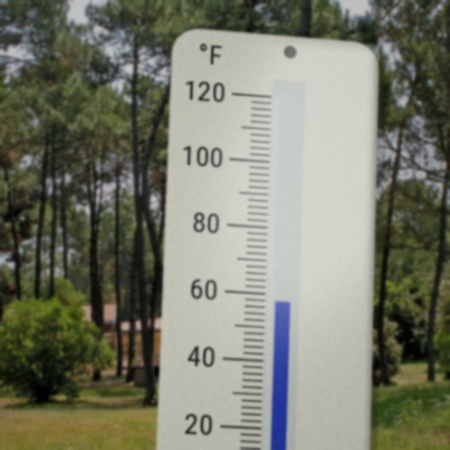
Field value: value=58 unit=°F
